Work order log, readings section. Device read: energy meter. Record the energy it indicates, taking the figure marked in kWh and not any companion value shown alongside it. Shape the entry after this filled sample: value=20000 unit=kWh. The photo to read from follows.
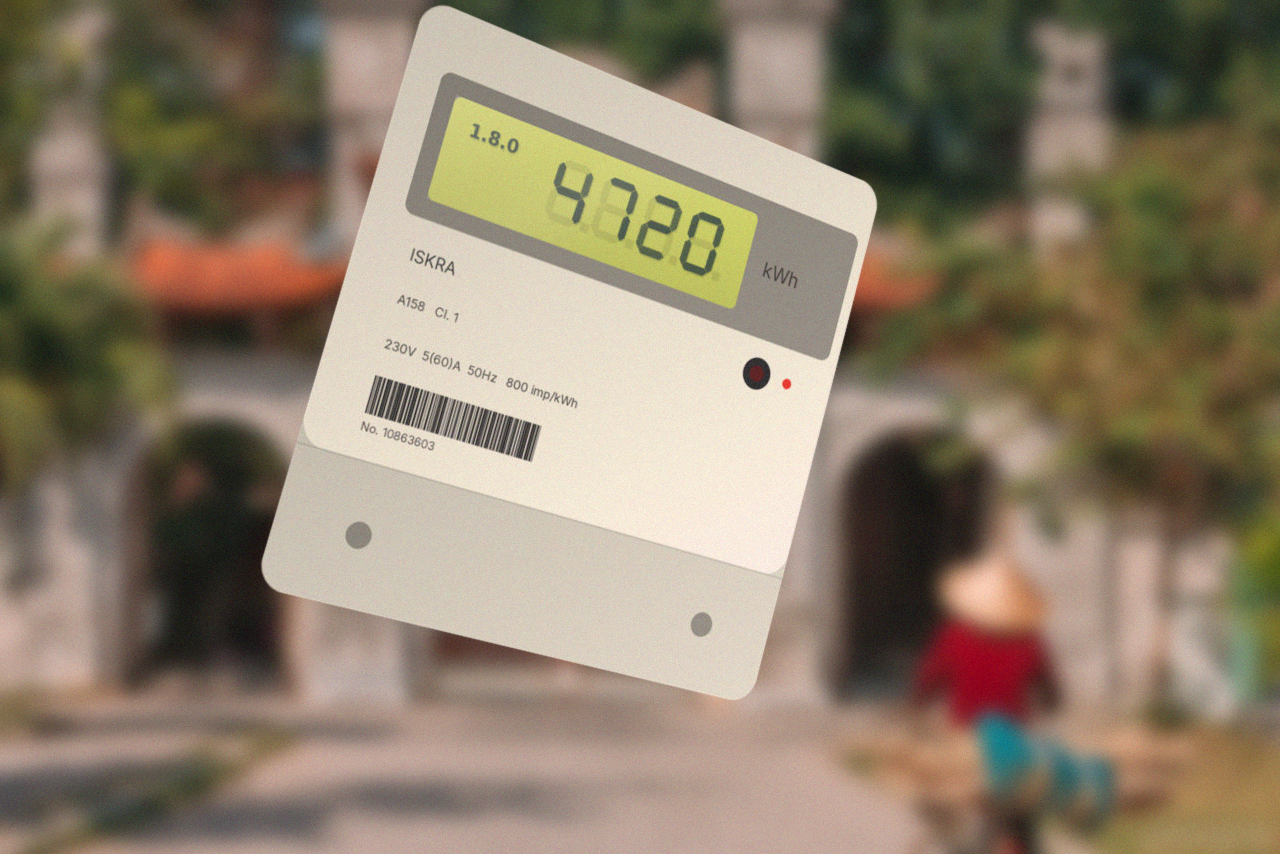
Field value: value=4720 unit=kWh
